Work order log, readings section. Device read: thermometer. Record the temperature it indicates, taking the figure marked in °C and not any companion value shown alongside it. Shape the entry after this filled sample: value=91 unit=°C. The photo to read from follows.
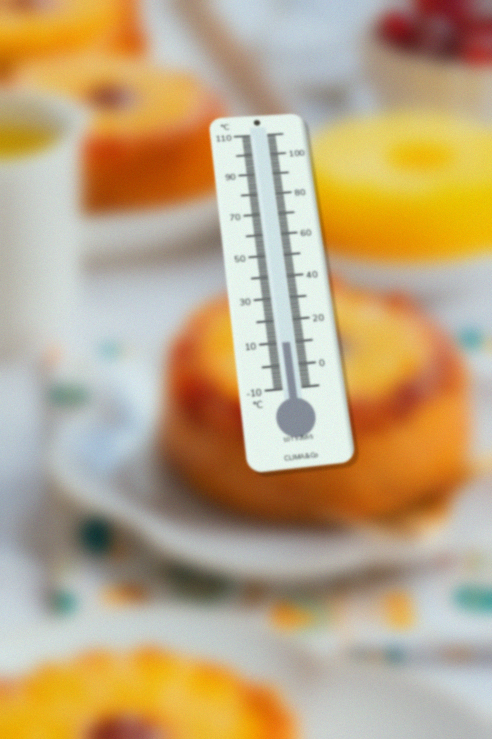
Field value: value=10 unit=°C
